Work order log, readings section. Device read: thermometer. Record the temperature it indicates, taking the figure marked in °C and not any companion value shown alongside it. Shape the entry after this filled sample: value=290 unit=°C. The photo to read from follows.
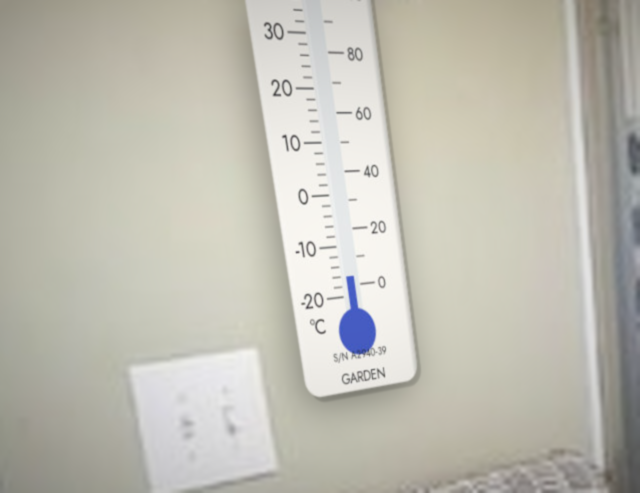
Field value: value=-16 unit=°C
